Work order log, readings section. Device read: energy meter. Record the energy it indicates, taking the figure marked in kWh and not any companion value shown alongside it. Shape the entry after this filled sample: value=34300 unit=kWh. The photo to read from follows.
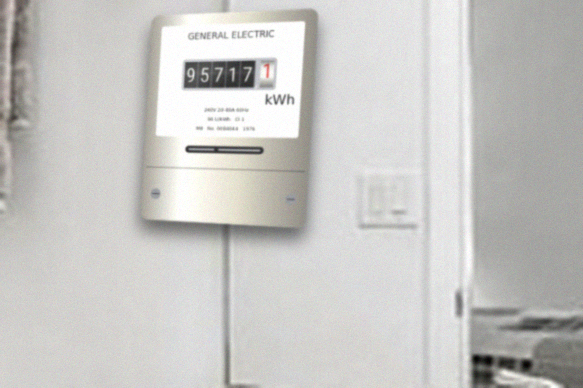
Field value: value=95717.1 unit=kWh
